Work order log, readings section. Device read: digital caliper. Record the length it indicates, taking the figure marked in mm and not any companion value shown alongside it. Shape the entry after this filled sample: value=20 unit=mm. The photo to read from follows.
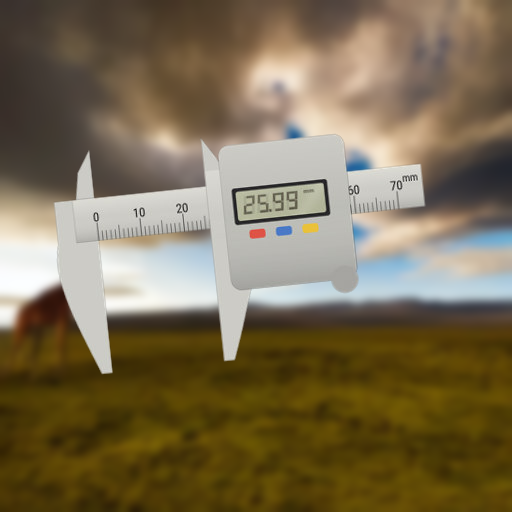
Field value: value=25.99 unit=mm
